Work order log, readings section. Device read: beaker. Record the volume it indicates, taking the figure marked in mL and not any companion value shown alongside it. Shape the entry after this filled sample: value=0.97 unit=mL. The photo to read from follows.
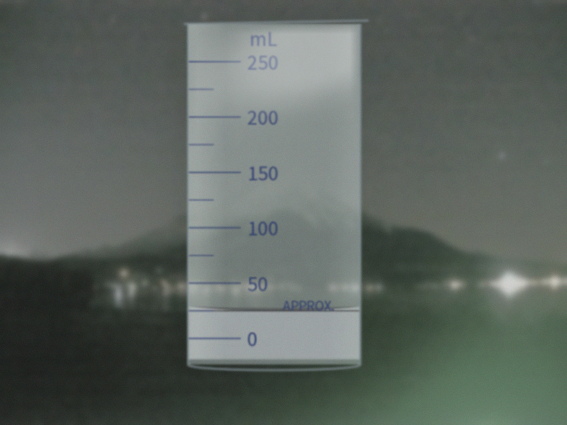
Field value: value=25 unit=mL
